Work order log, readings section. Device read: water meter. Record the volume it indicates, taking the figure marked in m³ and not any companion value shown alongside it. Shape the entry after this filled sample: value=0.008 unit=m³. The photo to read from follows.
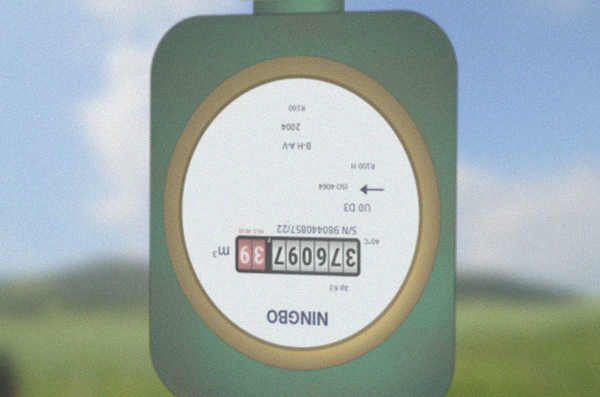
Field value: value=376097.39 unit=m³
